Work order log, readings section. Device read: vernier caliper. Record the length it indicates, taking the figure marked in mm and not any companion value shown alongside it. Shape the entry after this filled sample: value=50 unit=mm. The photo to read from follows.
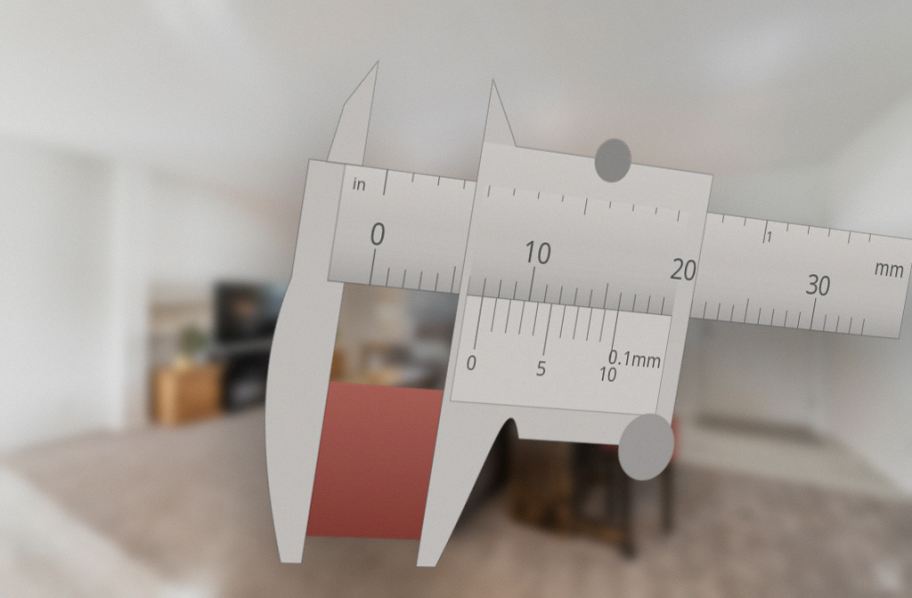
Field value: value=7.0 unit=mm
